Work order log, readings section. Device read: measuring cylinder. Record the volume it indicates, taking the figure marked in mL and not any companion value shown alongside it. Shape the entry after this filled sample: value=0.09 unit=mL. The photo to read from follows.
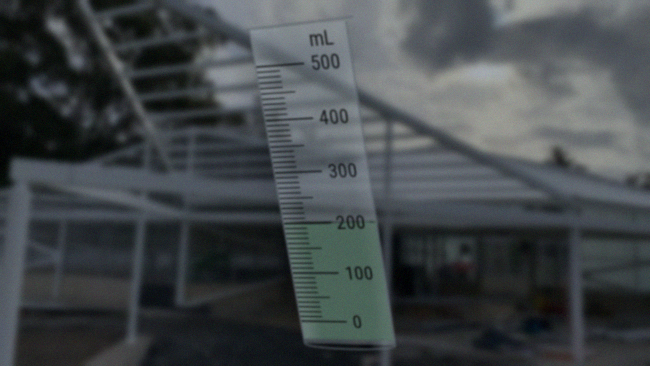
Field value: value=200 unit=mL
